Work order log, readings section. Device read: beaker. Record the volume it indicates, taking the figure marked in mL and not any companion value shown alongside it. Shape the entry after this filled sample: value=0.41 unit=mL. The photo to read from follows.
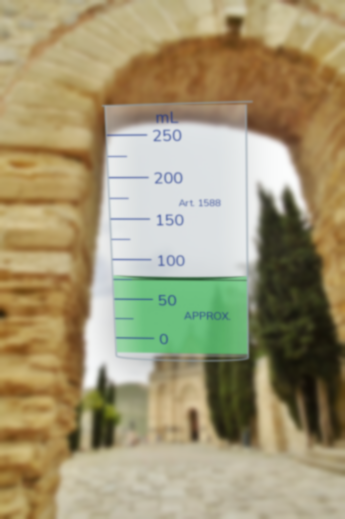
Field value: value=75 unit=mL
